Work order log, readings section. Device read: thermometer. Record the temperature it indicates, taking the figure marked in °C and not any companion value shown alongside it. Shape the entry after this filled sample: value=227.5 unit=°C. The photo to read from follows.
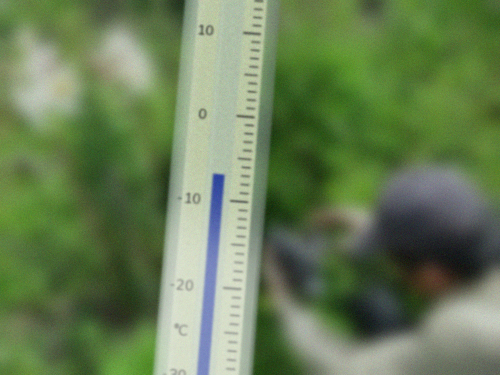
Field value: value=-7 unit=°C
